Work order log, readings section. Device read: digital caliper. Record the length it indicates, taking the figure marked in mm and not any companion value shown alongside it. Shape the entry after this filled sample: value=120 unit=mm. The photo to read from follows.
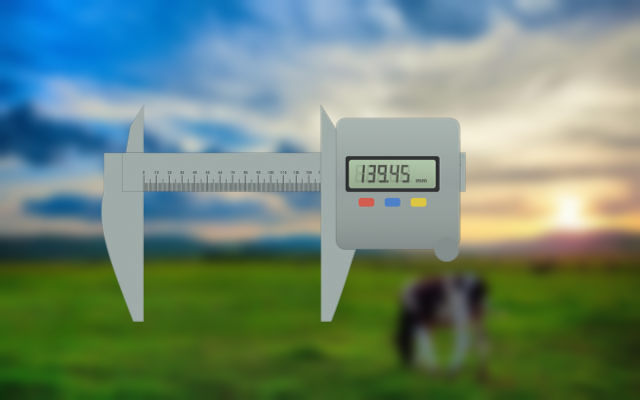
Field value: value=139.45 unit=mm
